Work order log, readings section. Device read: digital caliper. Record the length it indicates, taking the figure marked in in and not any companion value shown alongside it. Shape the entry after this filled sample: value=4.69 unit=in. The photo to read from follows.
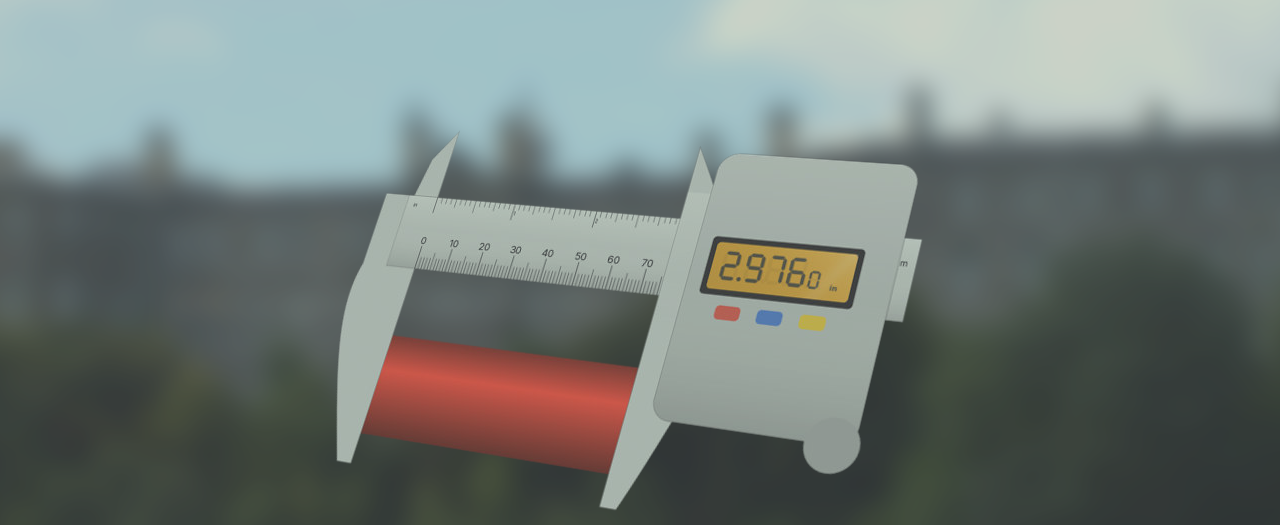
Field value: value=2.9760 unit=in
